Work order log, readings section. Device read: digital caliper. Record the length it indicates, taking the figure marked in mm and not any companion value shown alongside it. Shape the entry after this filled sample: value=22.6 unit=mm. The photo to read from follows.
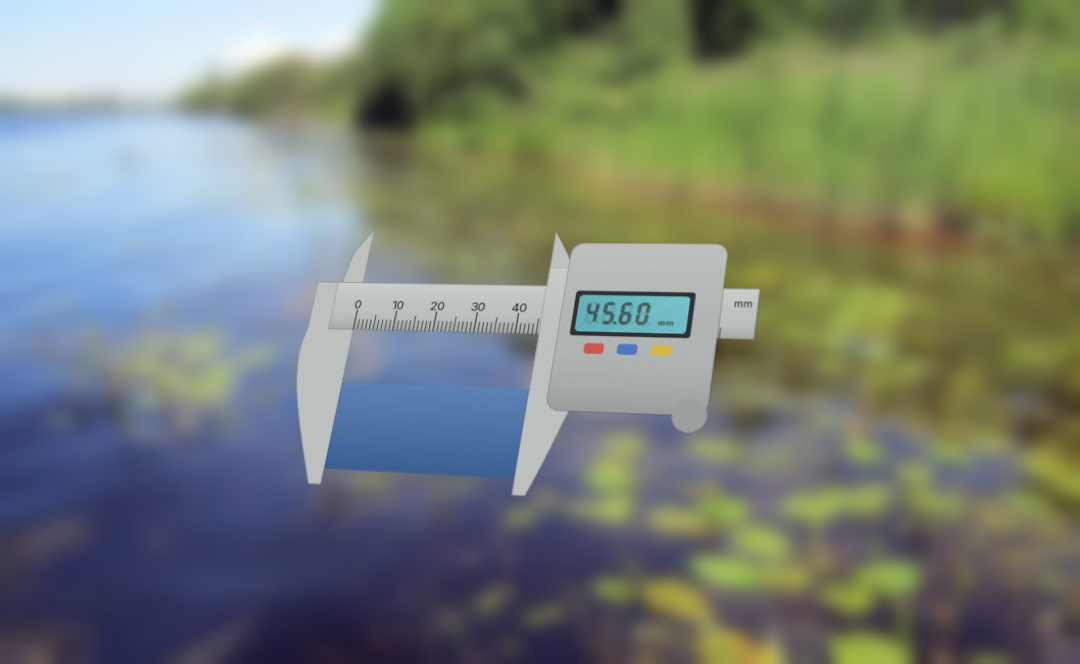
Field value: value=45.60 unit=mm
